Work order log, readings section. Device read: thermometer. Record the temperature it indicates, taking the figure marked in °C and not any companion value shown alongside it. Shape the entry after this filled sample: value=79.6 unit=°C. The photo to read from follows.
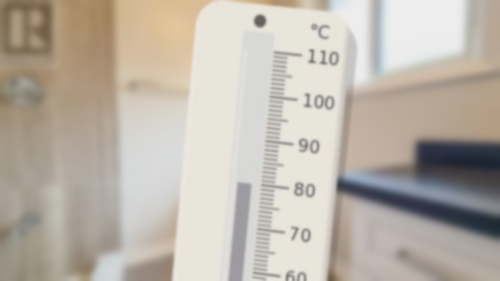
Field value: value=80 unit=°C
